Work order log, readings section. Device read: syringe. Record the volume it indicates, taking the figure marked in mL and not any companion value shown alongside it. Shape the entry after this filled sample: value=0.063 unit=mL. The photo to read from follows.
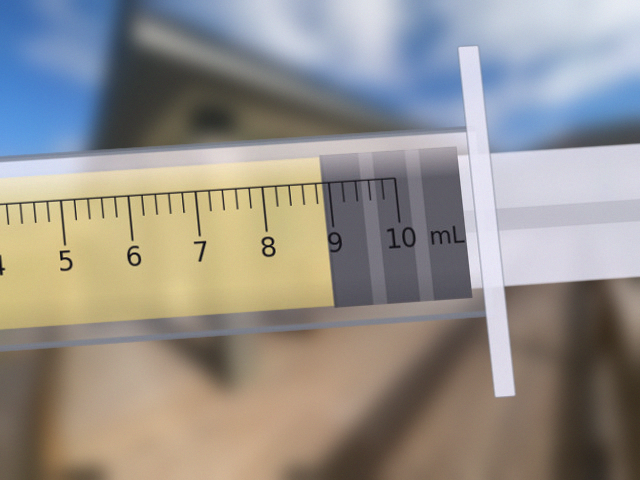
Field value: value=8.9 unit=mL
